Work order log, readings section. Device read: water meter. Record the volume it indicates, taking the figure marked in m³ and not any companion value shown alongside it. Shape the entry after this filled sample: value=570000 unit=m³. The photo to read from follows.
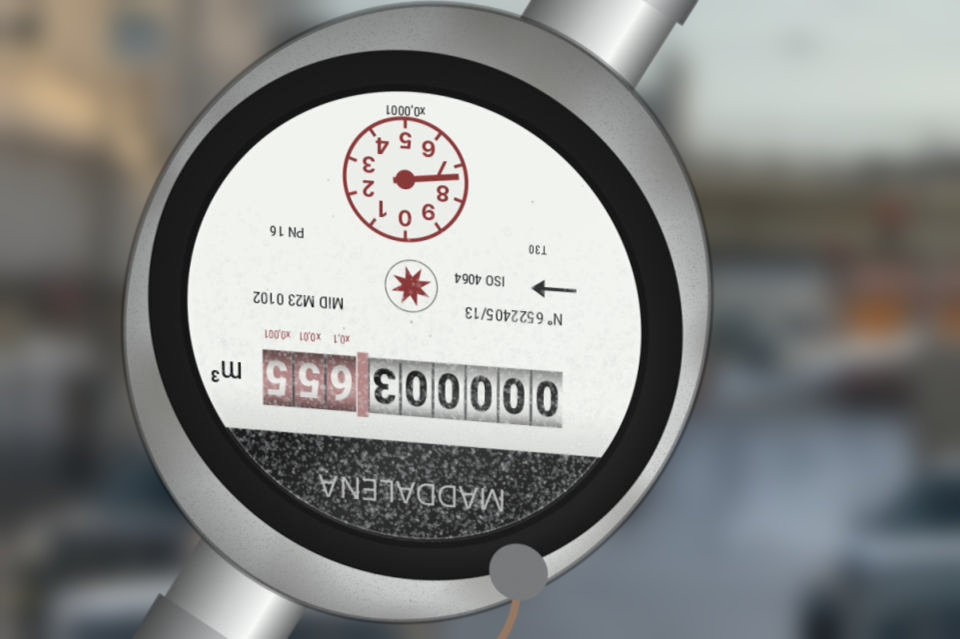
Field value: value=3.6557 unit=m³
